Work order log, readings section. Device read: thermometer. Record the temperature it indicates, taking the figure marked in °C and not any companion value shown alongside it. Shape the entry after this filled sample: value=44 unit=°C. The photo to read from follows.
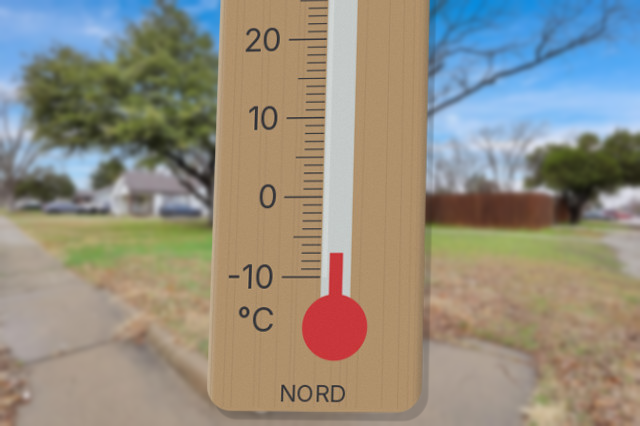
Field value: value=-7 unit=°C
